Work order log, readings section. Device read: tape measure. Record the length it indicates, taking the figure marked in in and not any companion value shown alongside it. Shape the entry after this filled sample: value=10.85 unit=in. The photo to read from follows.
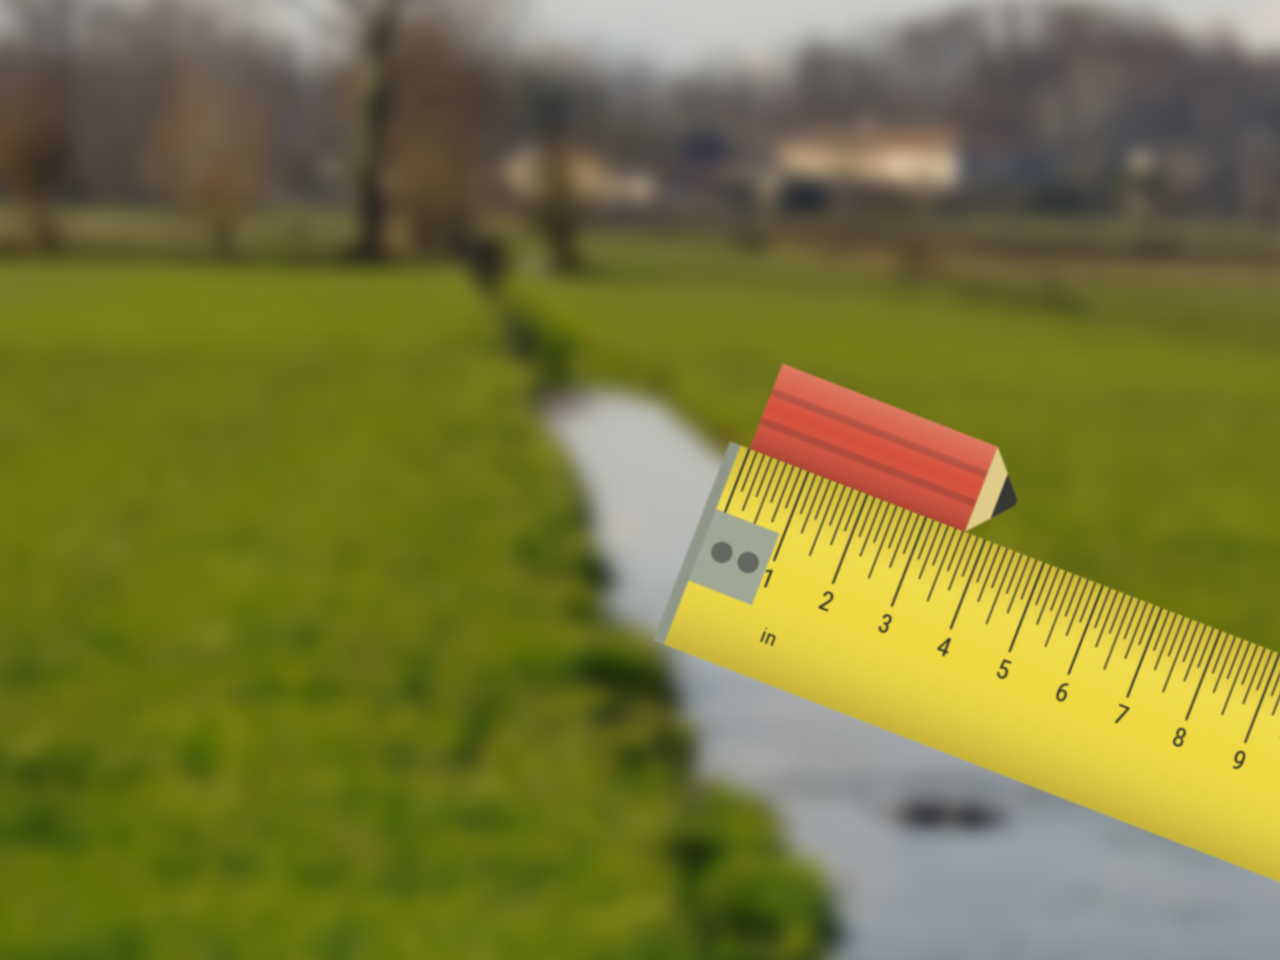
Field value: value=4.25 unit=in
